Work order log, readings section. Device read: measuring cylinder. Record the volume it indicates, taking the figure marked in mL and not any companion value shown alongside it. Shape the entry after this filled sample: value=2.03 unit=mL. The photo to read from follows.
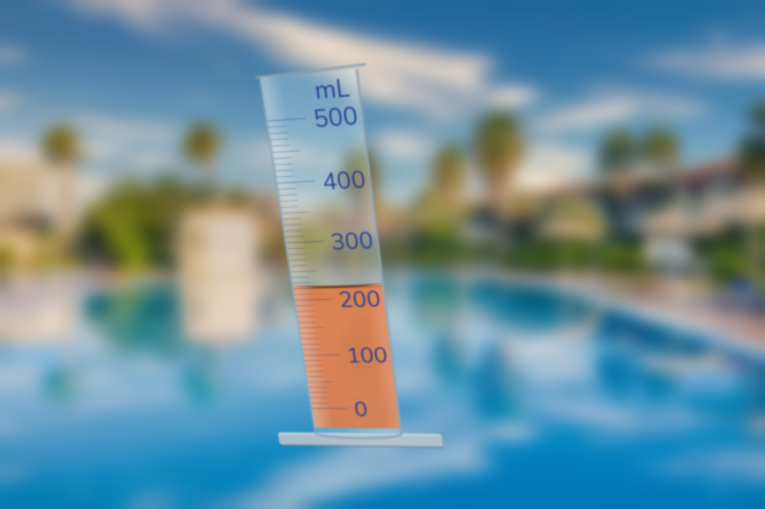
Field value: value=220 unit=mL
